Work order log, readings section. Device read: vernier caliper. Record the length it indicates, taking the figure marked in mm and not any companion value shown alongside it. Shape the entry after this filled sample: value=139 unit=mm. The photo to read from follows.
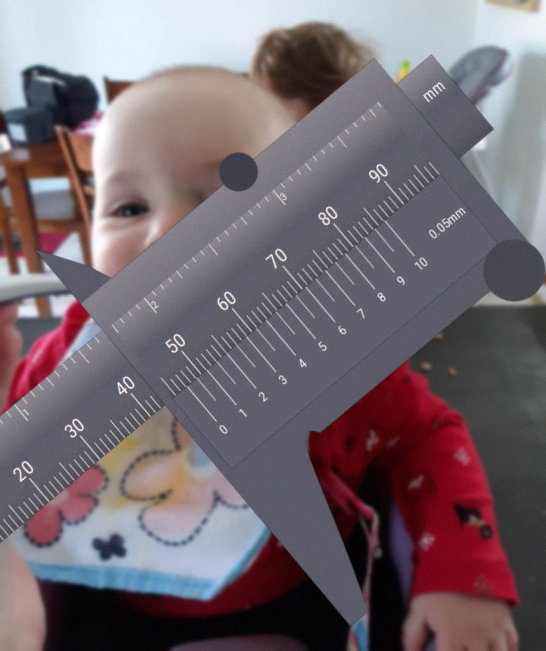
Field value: value=47.2 unit=mm
